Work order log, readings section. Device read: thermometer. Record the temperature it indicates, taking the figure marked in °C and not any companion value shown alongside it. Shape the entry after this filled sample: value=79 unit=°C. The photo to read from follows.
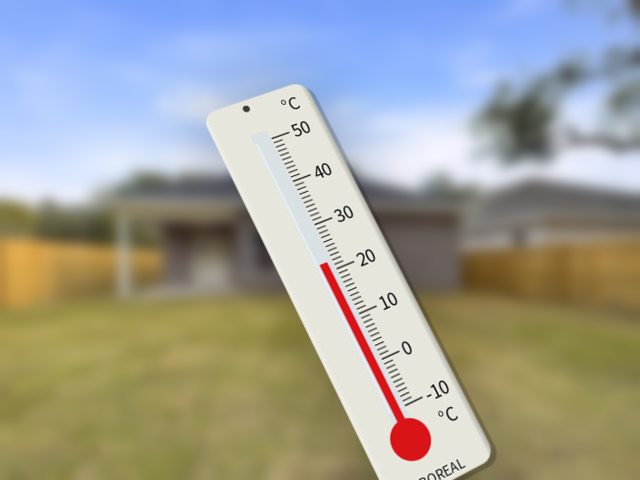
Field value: value=22 unit=°C
